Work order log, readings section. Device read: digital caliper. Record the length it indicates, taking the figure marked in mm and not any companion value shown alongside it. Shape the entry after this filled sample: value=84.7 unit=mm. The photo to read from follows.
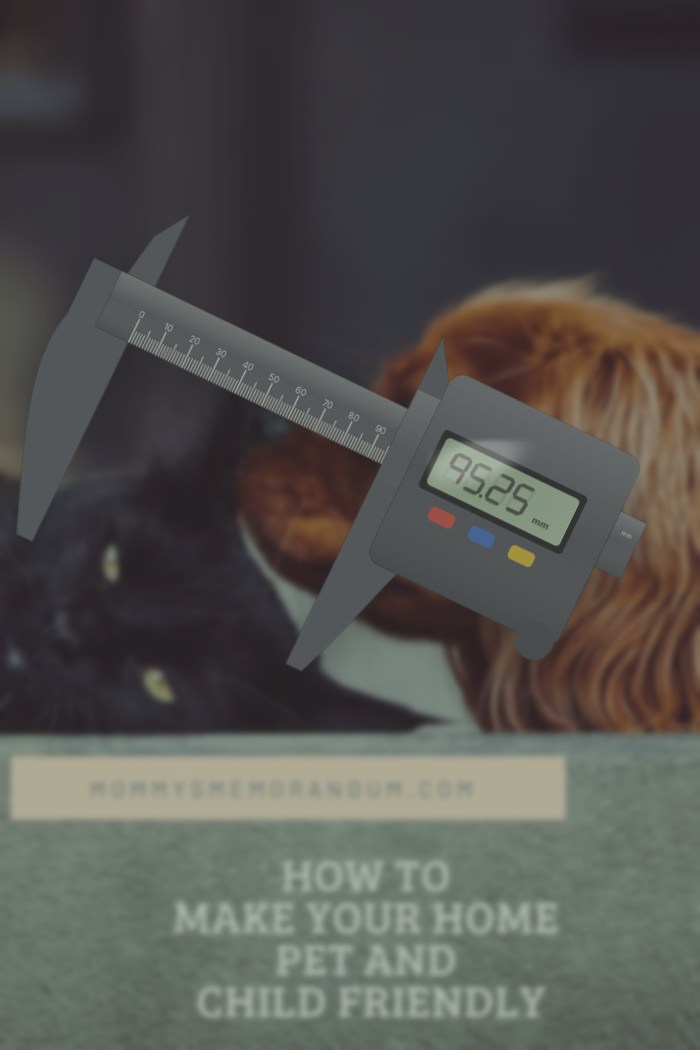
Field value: value=95.25 unit=mm
